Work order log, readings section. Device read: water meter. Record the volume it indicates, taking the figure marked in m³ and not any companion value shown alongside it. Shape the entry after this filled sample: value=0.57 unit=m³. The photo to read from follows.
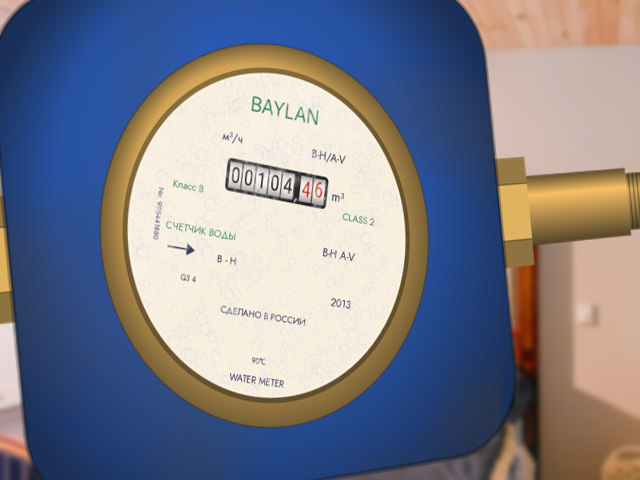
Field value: value=104.46 unit=m³
